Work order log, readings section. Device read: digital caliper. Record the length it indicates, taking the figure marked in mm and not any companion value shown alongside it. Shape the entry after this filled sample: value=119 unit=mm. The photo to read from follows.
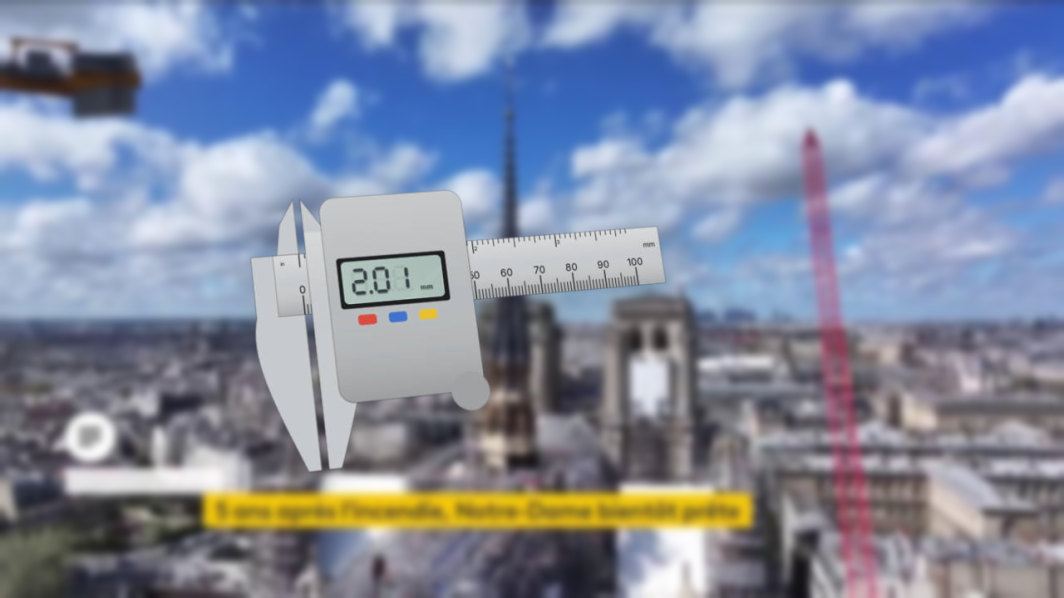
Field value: value=2.01 unit=mm
